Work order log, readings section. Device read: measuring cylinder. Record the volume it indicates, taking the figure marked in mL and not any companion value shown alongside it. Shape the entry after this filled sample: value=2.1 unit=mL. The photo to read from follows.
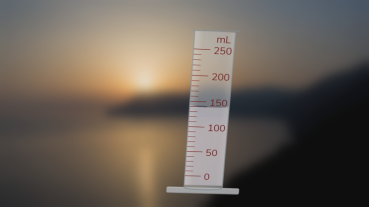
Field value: value=140 unit=mL
